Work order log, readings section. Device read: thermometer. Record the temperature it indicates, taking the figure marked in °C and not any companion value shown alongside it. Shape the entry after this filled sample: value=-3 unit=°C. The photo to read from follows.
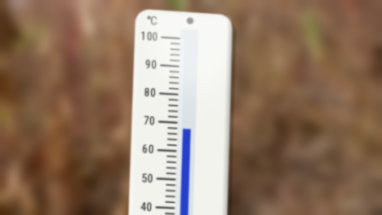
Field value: value=68 unit=°C
